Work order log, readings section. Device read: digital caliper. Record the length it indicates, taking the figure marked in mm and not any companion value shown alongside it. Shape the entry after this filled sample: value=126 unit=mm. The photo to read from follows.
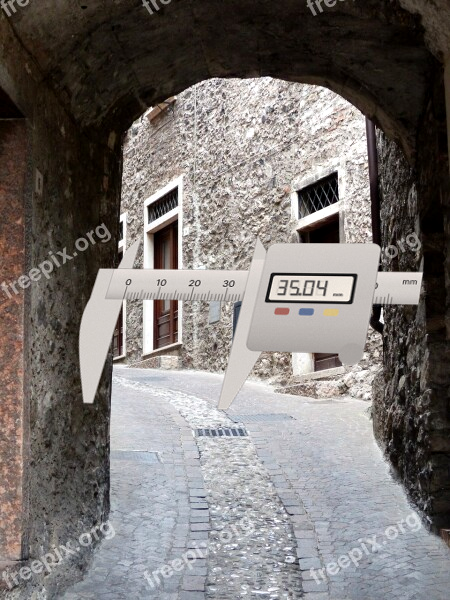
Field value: value=35.04 unit=mm
